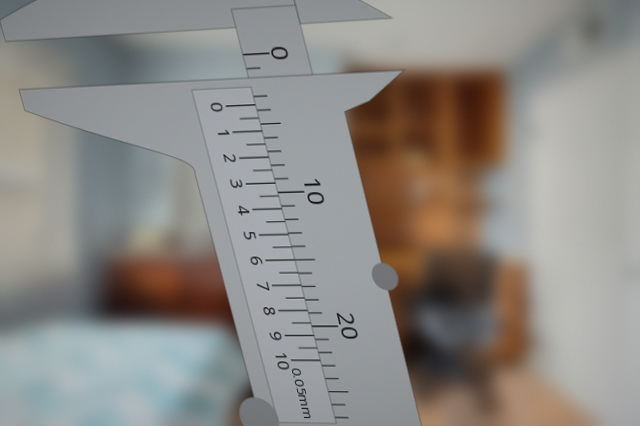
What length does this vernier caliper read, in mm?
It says 3.6 mm
